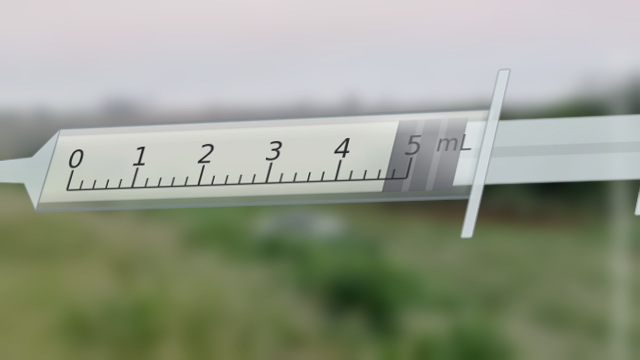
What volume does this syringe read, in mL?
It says 4.7 mL
